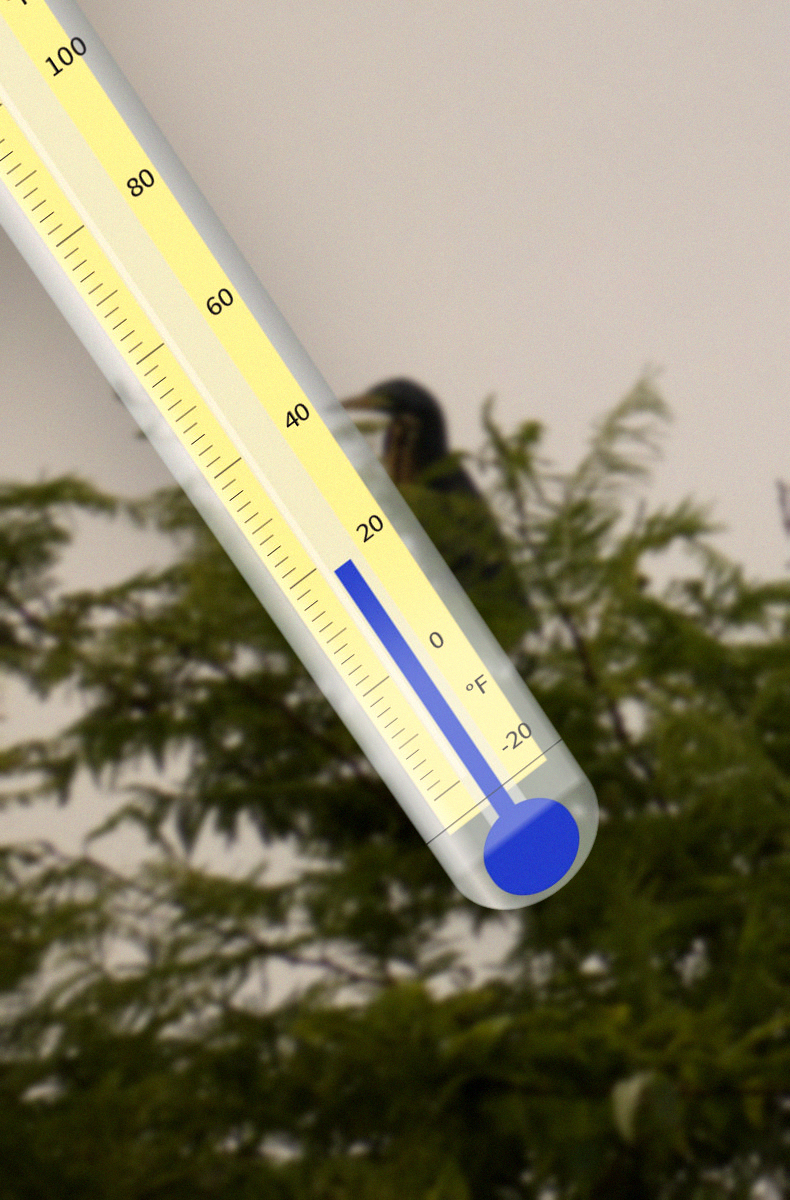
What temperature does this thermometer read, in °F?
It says 18 °F
